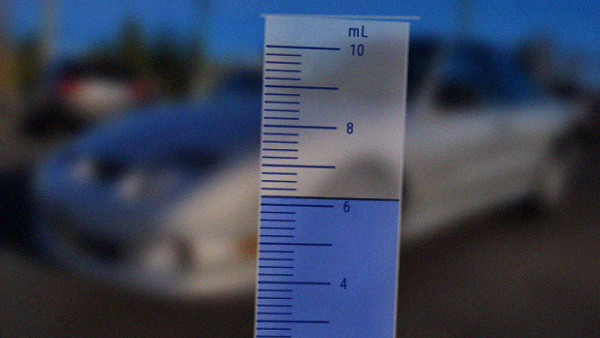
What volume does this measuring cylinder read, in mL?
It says 6.2 mL
